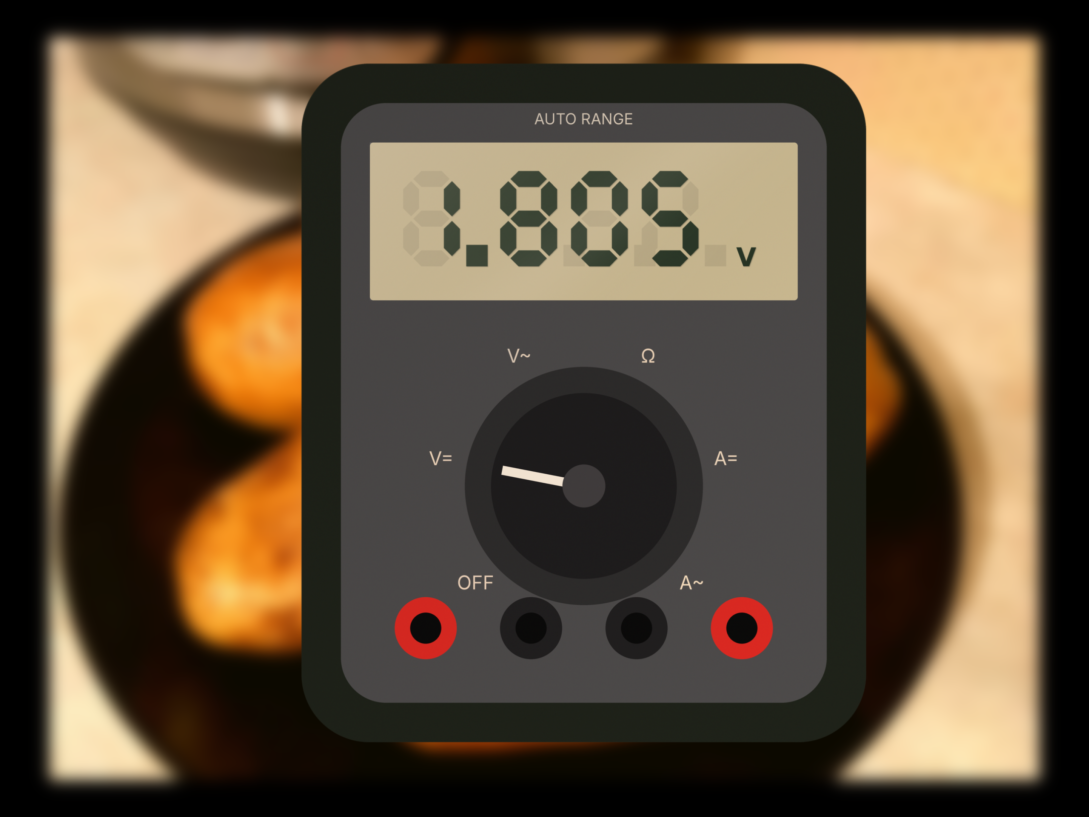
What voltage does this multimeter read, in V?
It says 1.805 V
